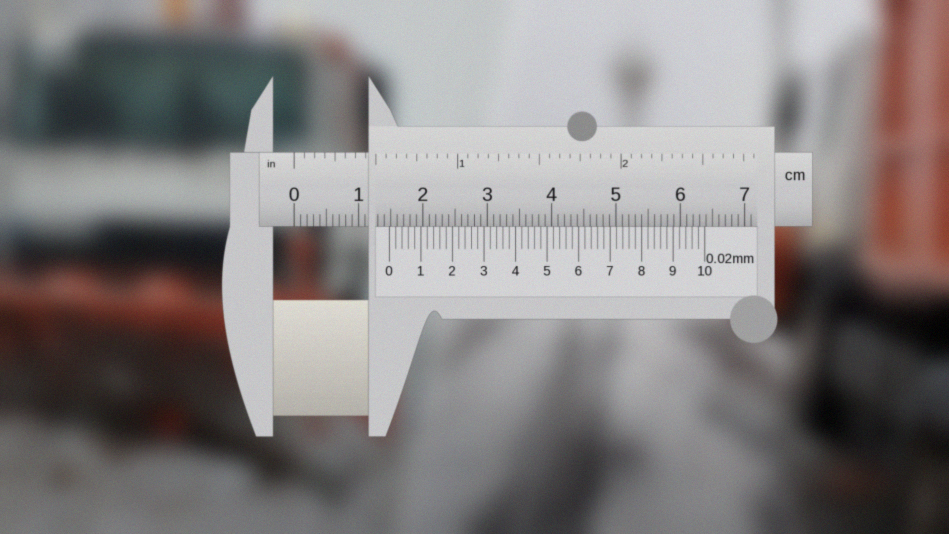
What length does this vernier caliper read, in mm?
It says 14.8 mm
